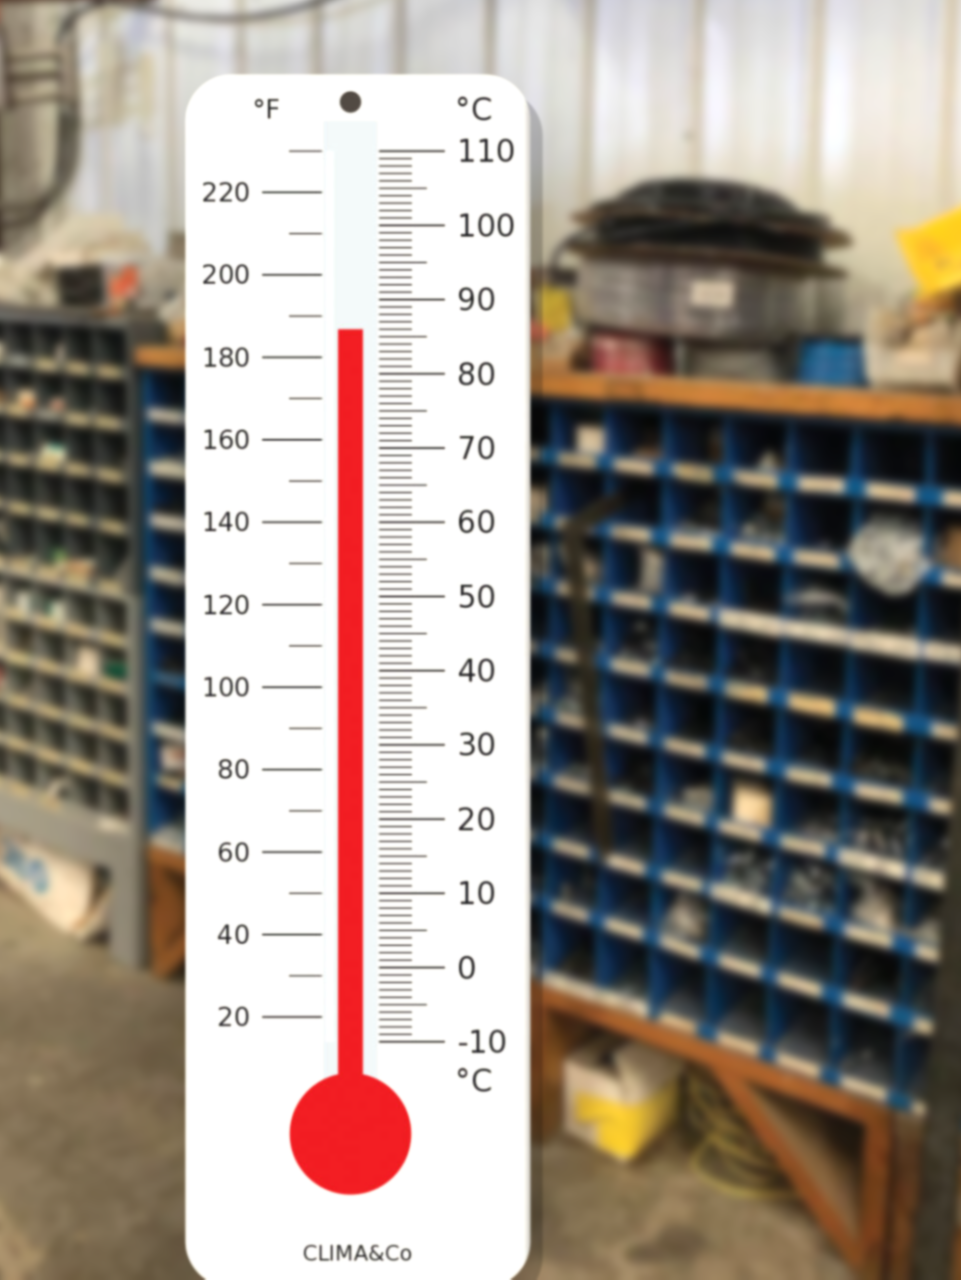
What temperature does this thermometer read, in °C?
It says 86 °C
